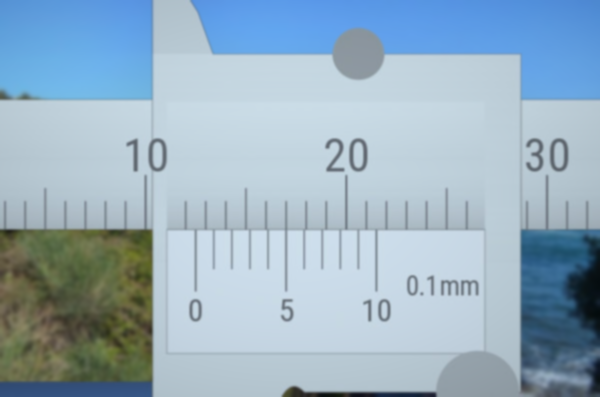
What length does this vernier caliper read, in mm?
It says 12.5 mm
